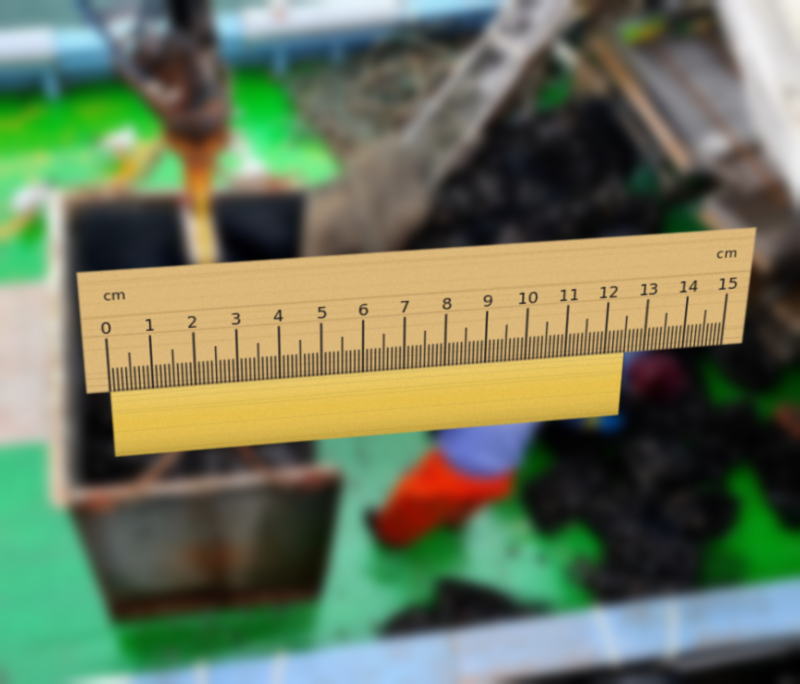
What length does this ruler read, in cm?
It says 12.5 cm
